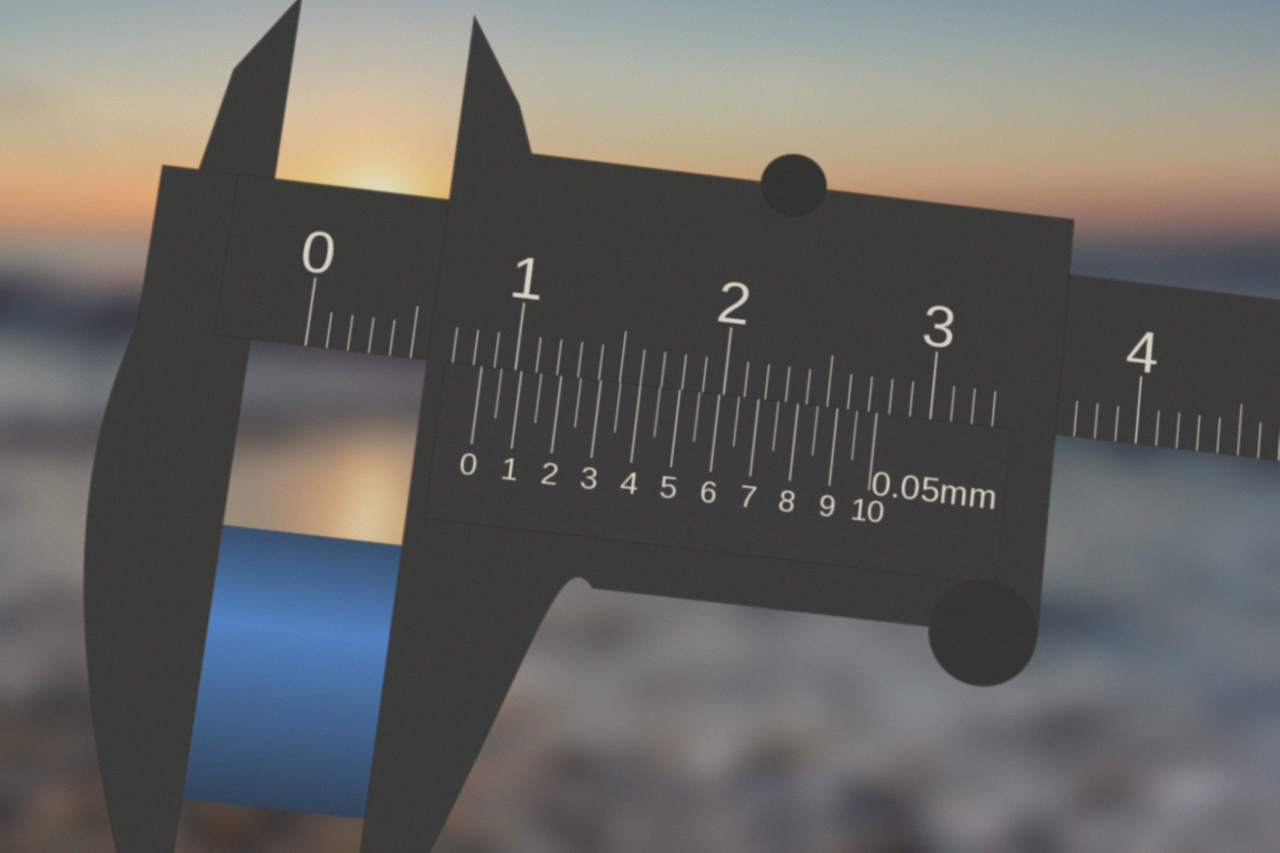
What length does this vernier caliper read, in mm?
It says 8.4 mm
